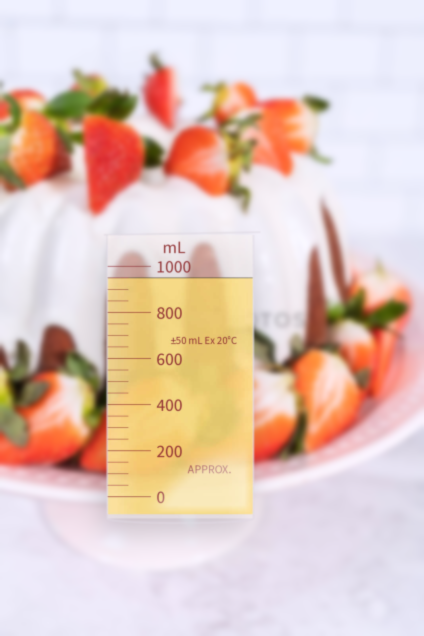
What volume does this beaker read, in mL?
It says 950 mL
